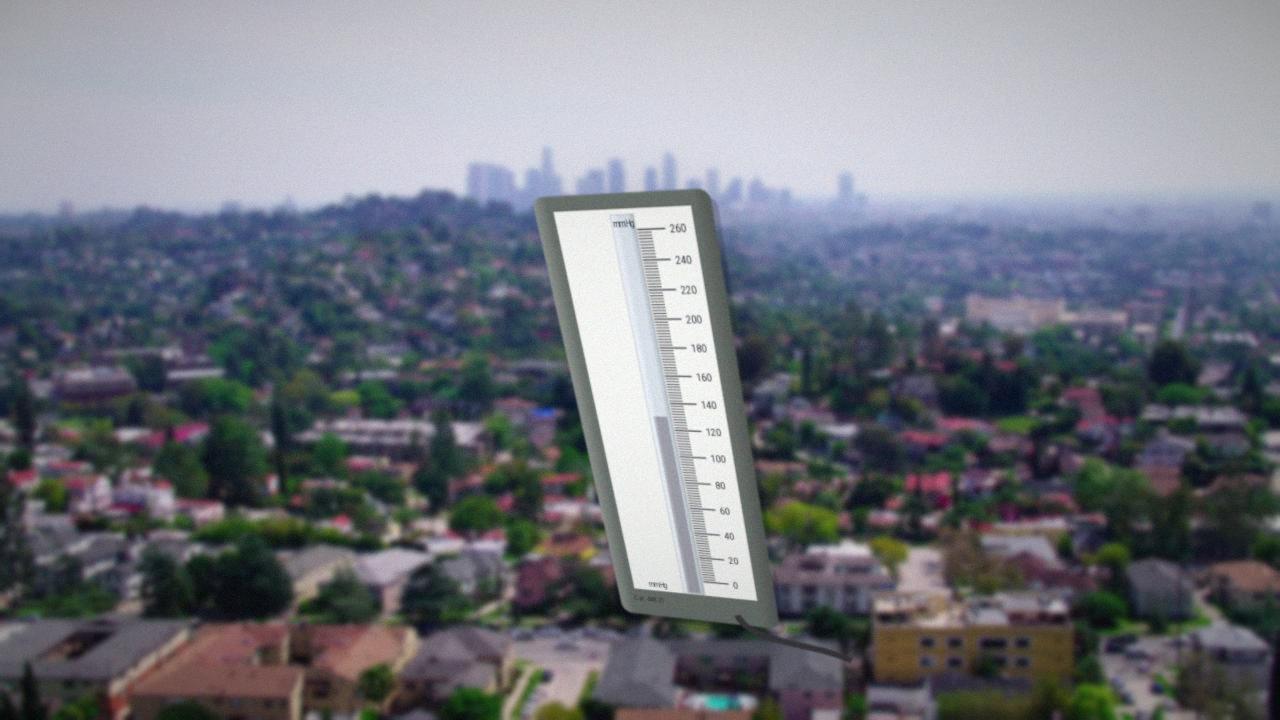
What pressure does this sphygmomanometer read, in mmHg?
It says 130 mmHg
